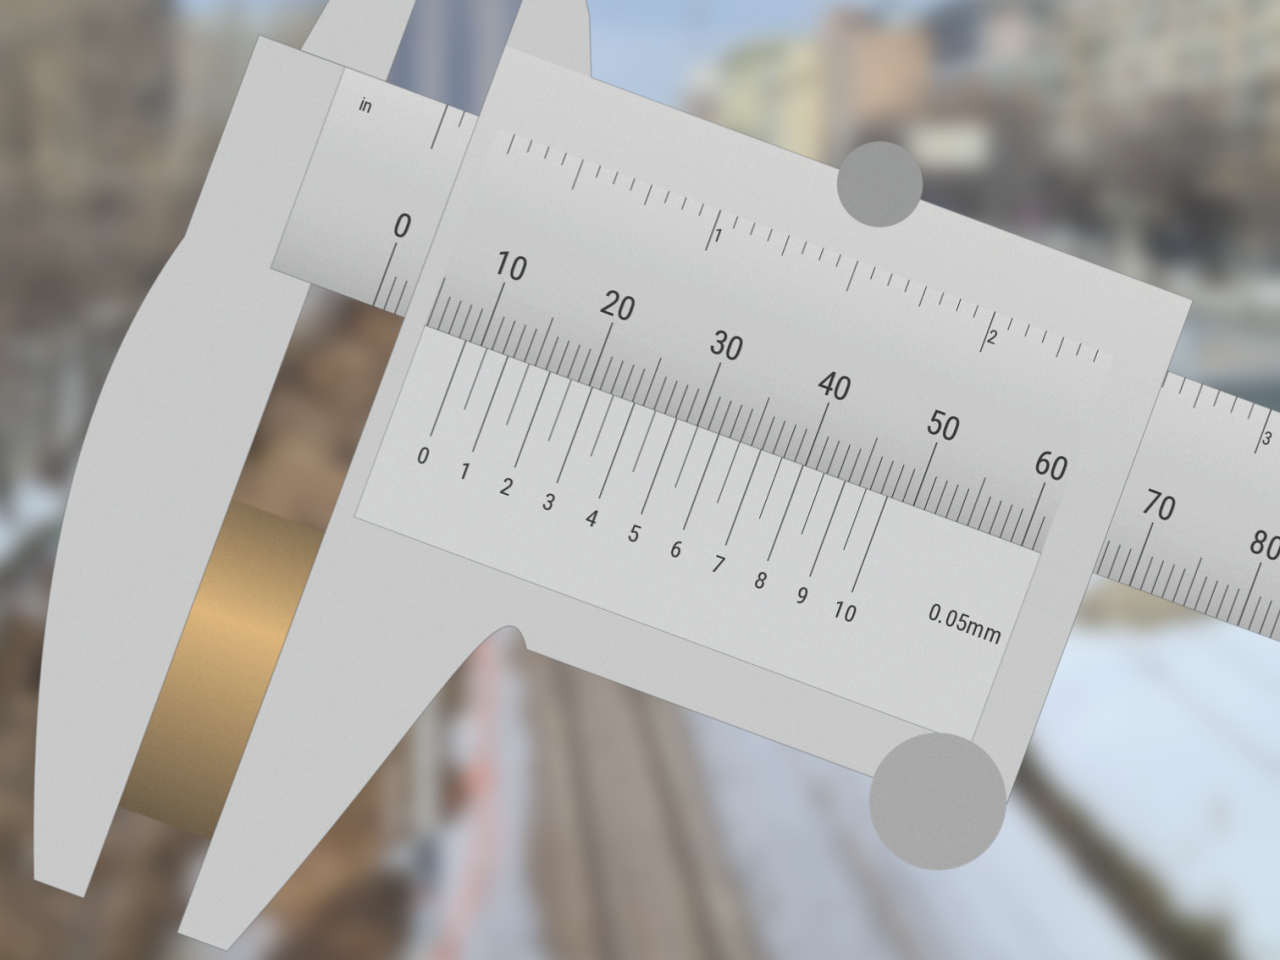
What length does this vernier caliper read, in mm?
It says 8.6 mm
